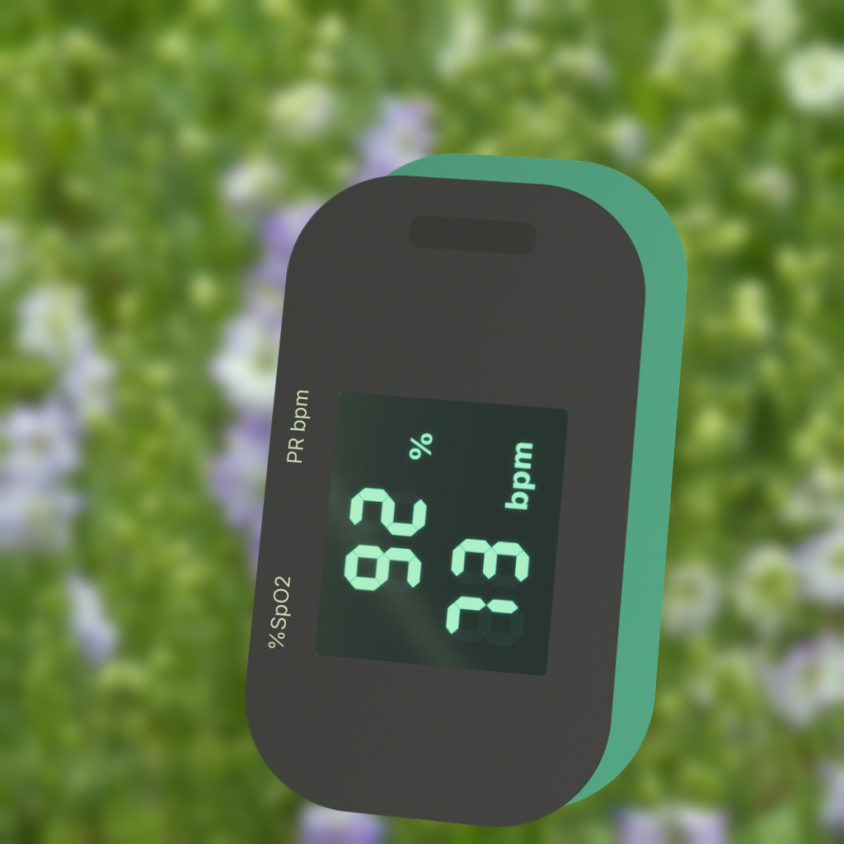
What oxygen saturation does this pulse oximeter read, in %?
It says 92 %
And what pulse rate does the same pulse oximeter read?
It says 73 bpm
